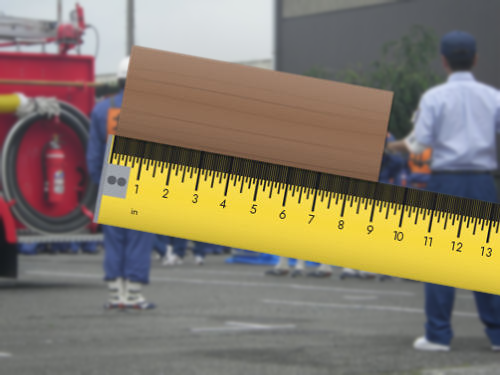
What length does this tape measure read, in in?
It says 9 in
